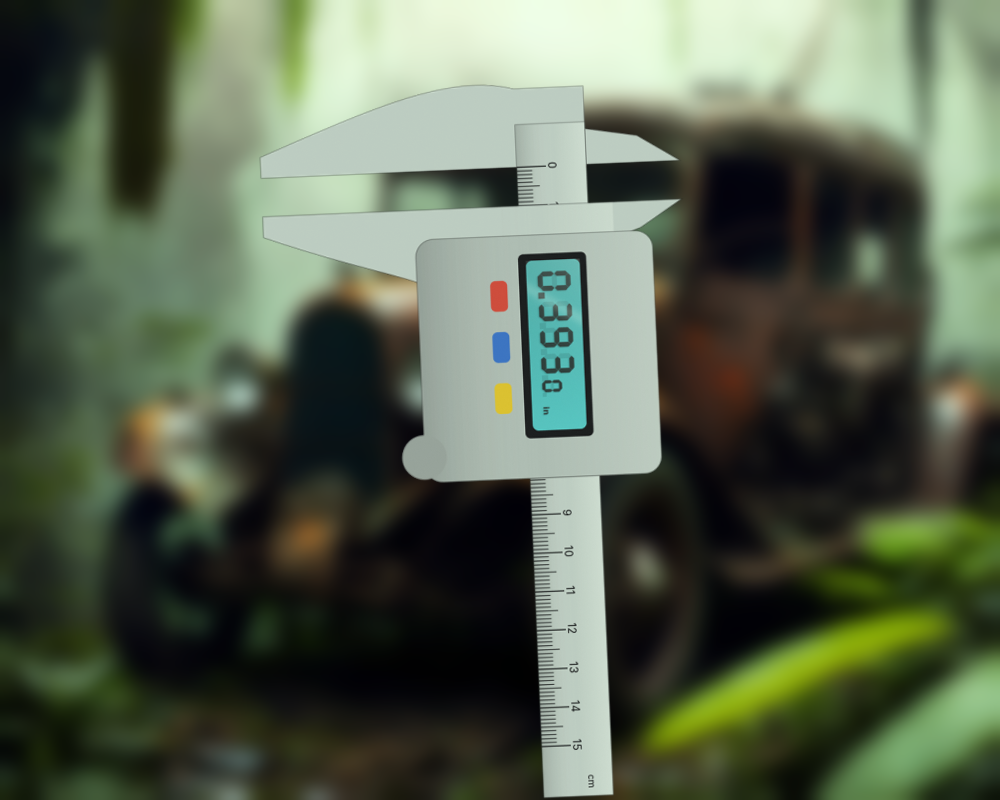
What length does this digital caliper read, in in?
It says 0.3930 in
